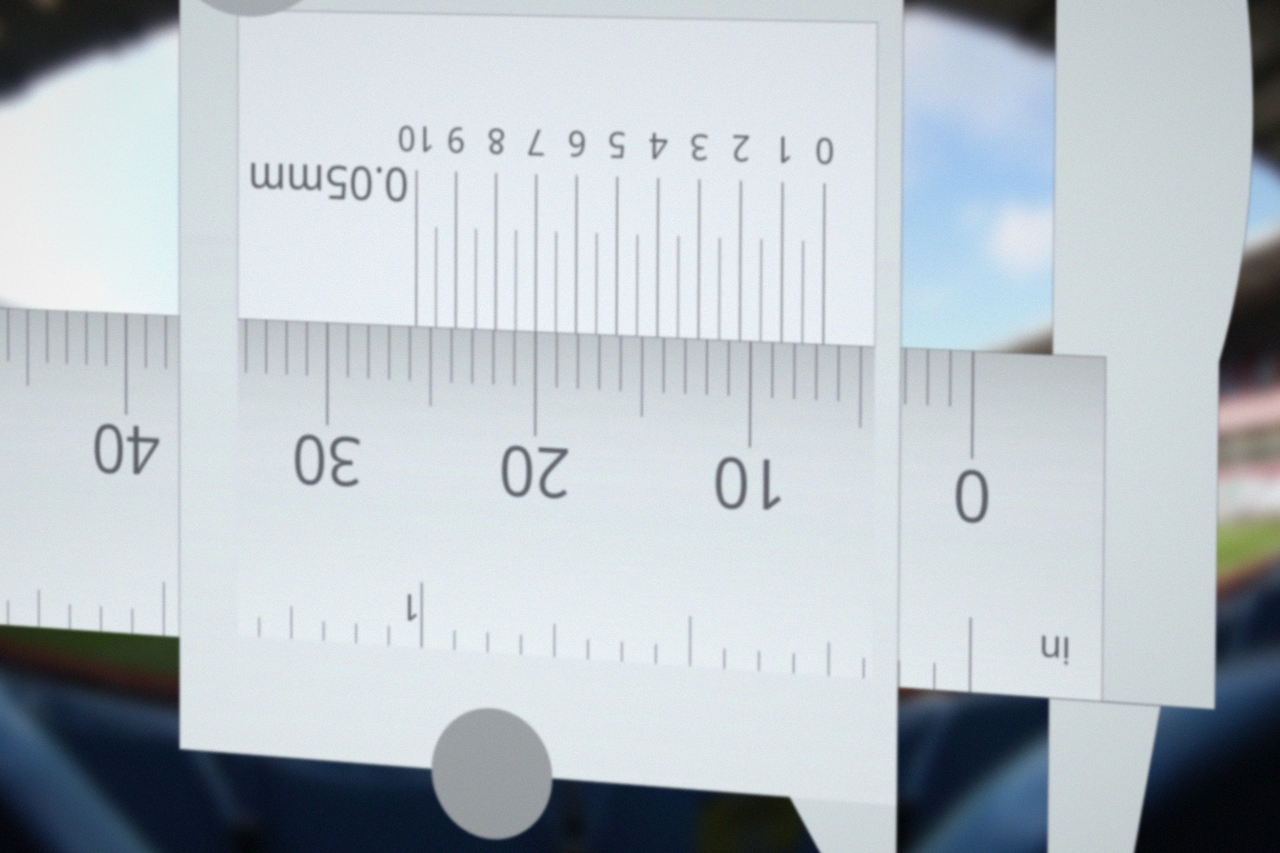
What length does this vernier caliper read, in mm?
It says 6.7 mm
